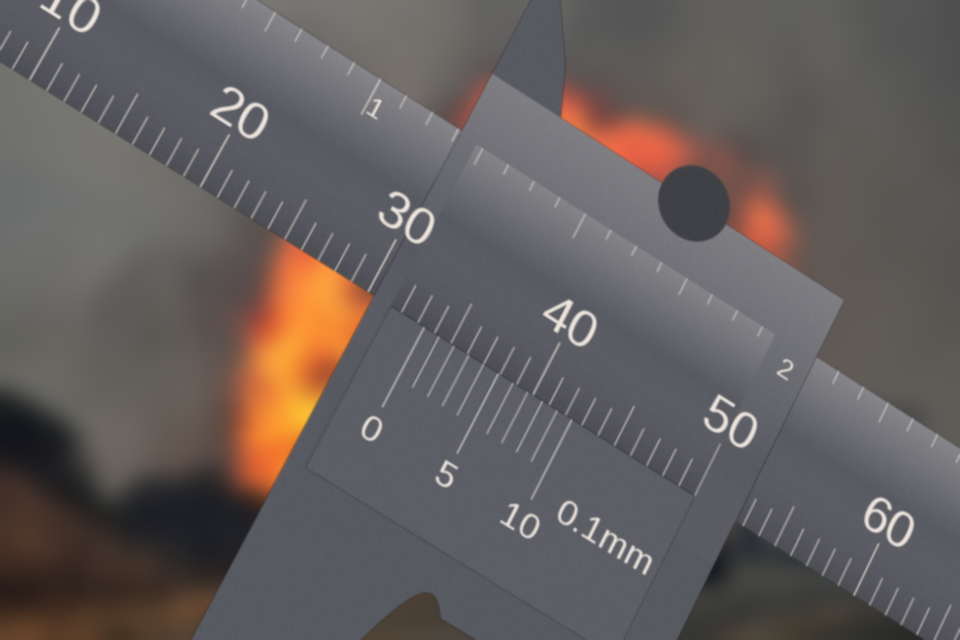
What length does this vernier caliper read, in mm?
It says 33.4 mm
